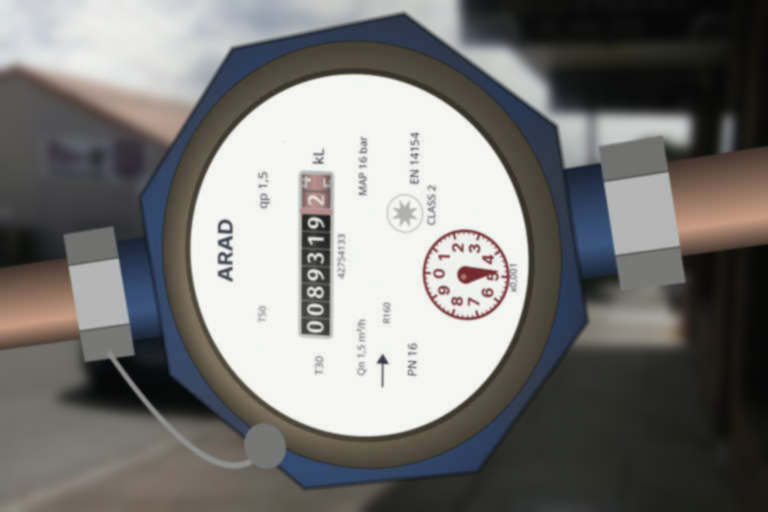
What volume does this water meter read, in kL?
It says 89319.244 kL
